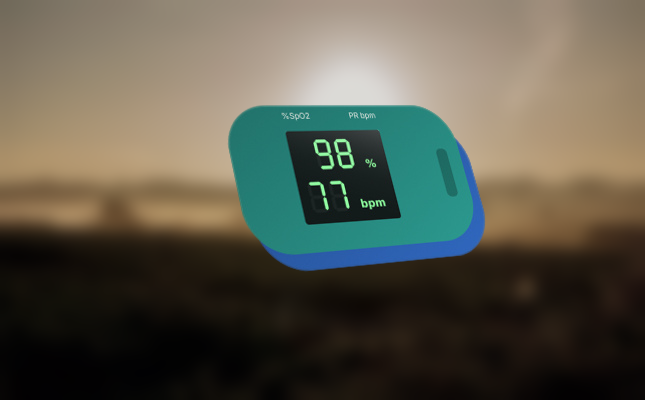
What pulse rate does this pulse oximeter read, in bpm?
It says 77 bpm
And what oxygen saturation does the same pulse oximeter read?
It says 98 %
